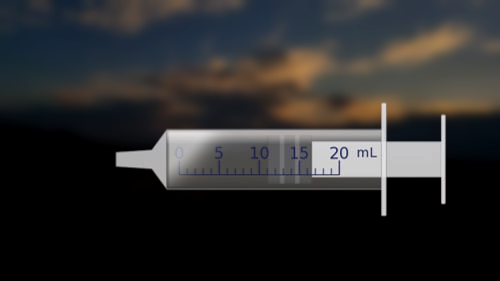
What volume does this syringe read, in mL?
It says 11 mL
